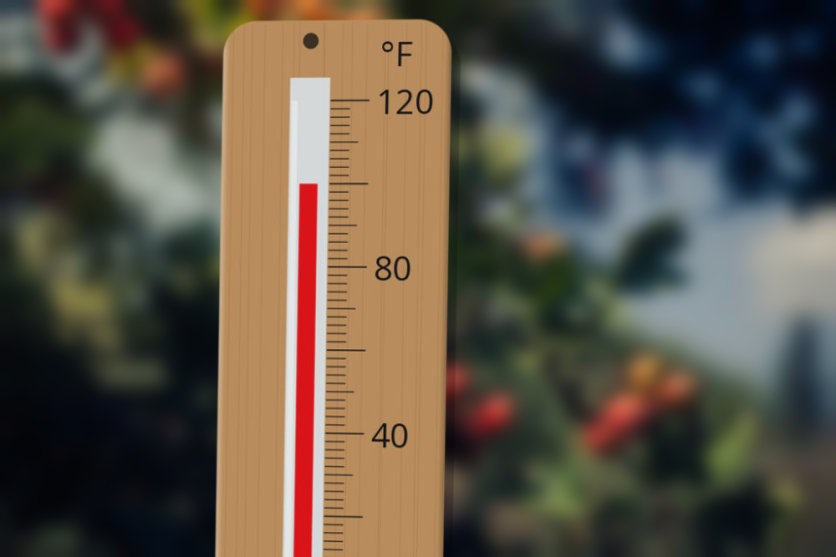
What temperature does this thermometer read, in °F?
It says 100 °F
